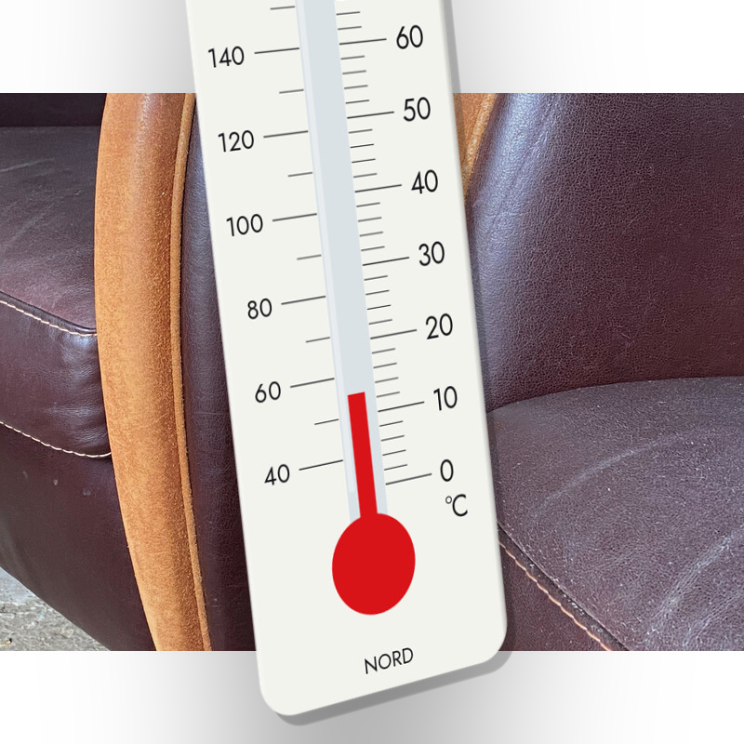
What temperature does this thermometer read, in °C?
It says 13 °C
